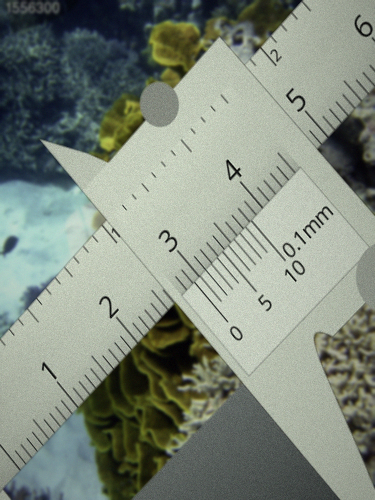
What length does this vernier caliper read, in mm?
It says 29.2 mm
